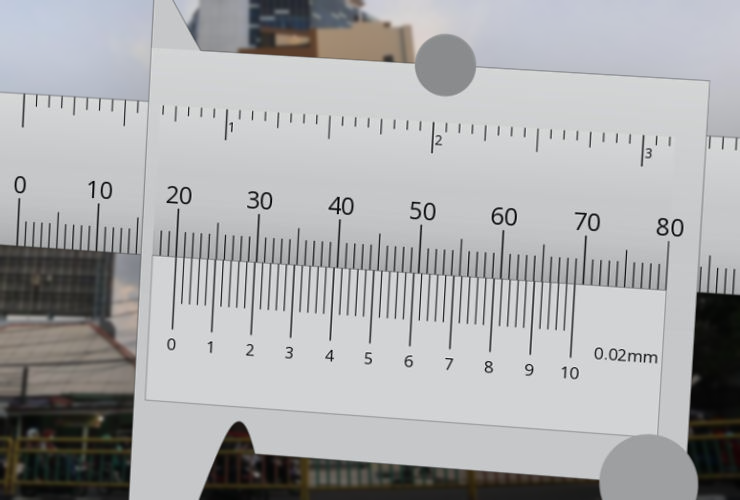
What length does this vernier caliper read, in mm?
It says 20.0 mm
